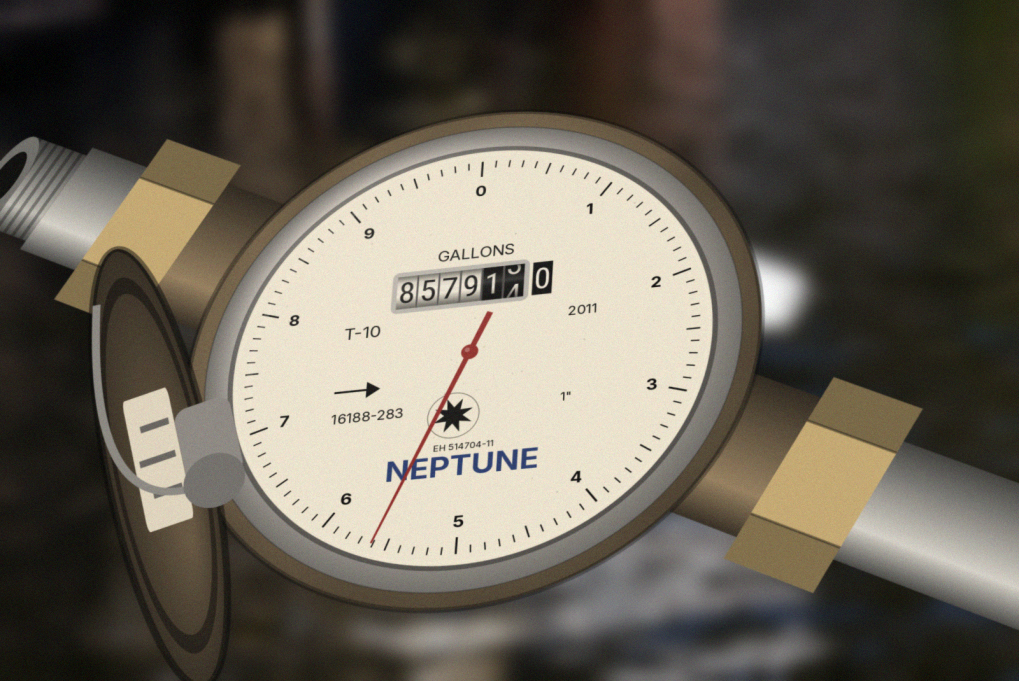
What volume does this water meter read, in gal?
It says 8579135.6 gal
